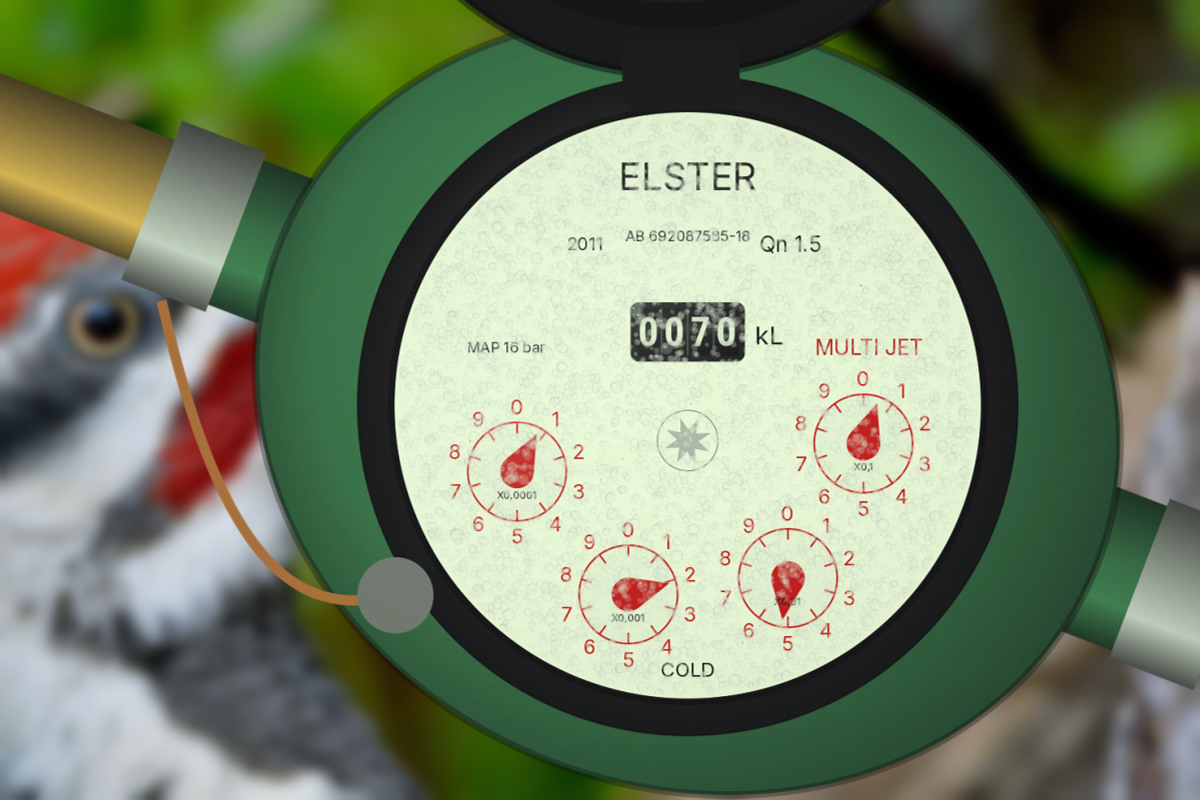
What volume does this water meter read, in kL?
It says 70.0520 kL
